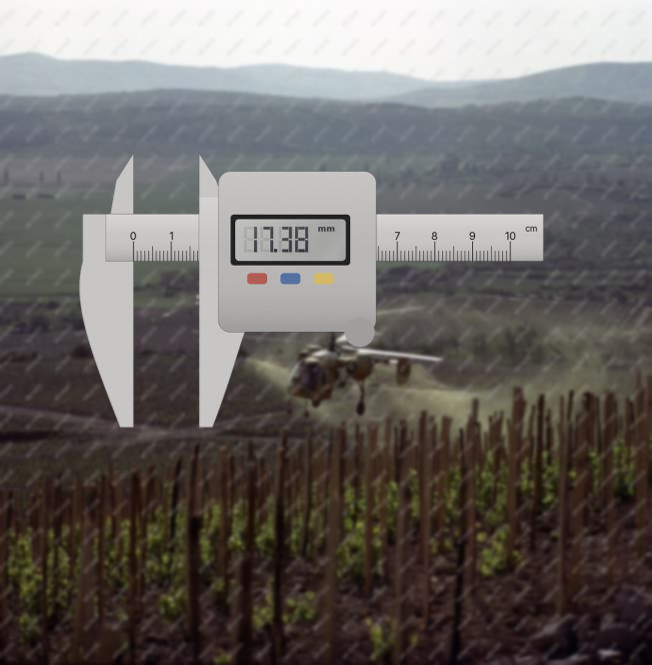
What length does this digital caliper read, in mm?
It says 17.38 mm
